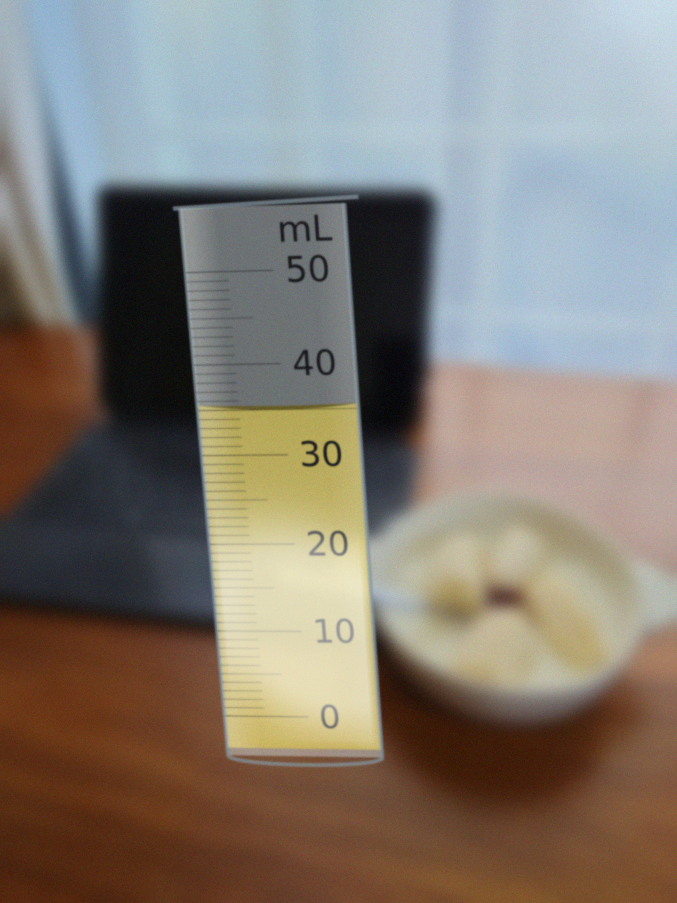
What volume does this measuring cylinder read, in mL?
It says 35 mL
